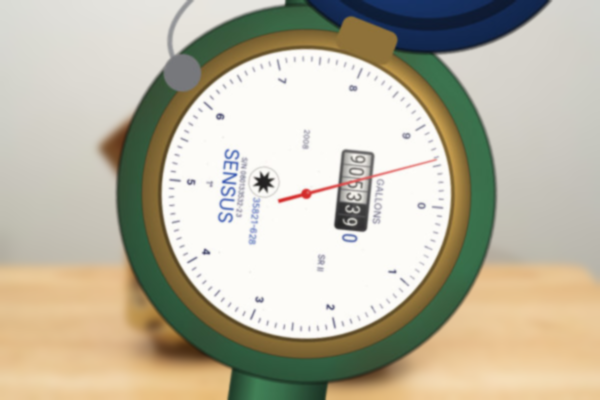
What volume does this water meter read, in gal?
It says 9053389.4 gal
